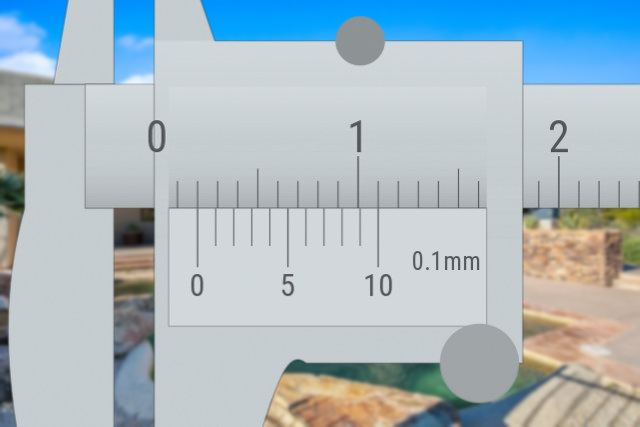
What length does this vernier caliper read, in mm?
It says 2.0 mm
